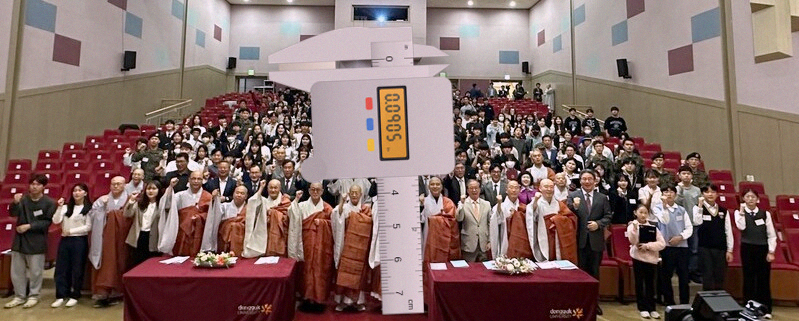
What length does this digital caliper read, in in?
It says 0.0905 in
